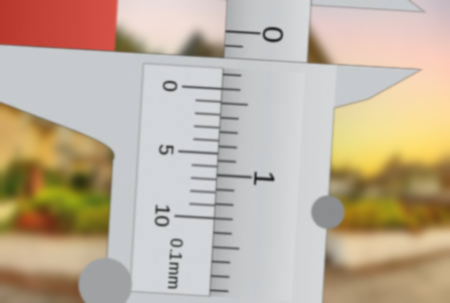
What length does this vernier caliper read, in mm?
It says 4.0 mm
